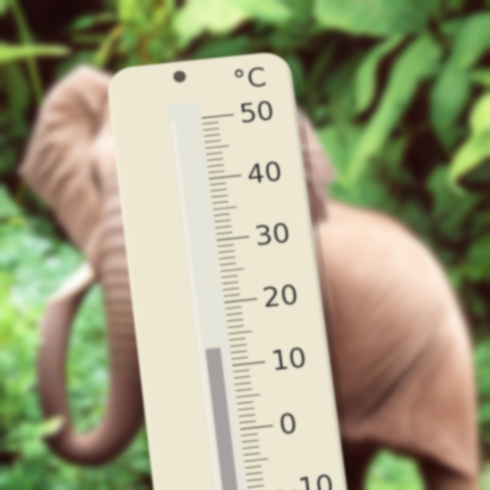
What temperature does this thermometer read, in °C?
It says 13 °C
